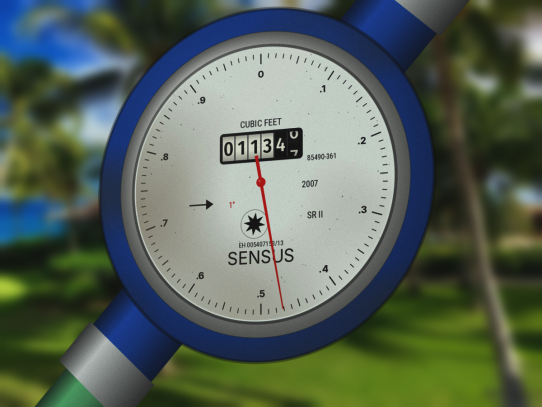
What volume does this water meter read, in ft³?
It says 11346.47 ft³
